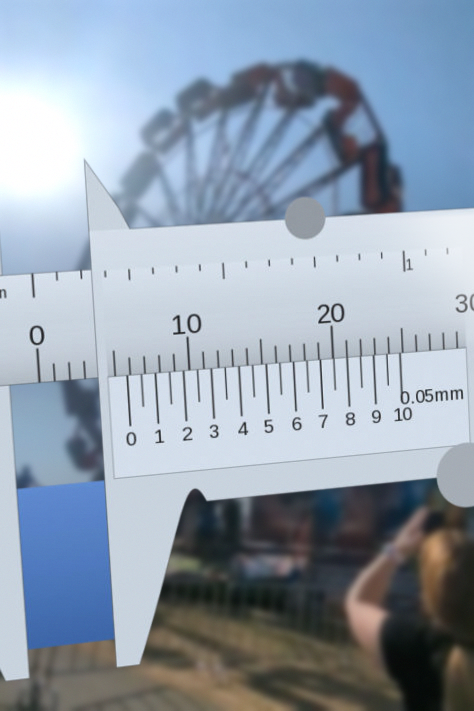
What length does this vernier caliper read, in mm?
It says 5.8 mm
